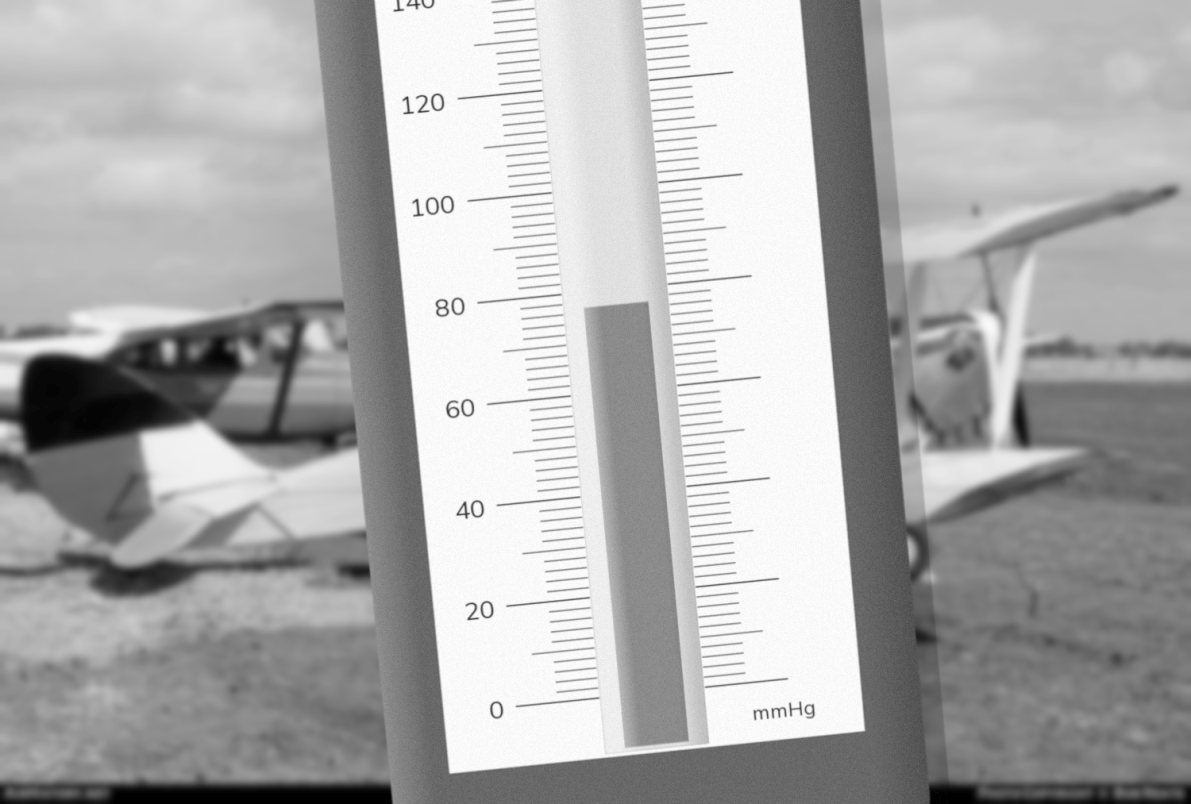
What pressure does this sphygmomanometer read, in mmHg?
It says 77 mmHg
